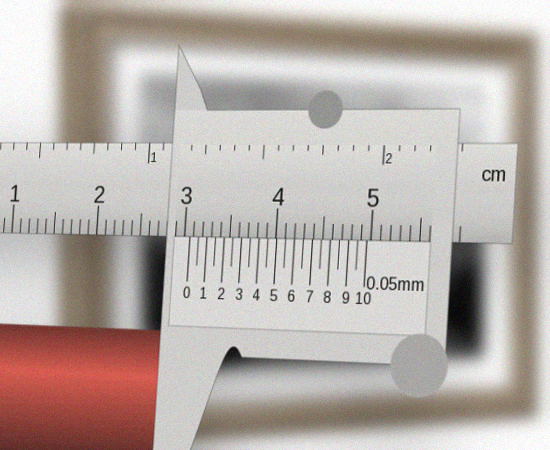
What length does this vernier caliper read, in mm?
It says 30.6 mm
